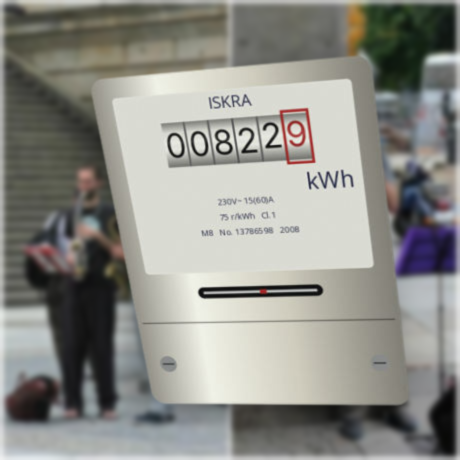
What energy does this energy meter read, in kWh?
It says 822.9 kWh
